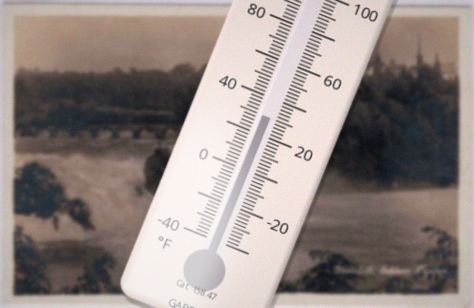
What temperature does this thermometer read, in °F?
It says 30 °F
